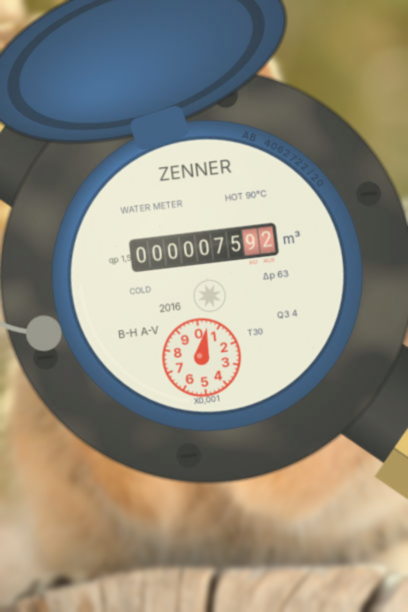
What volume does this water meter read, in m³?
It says 75.920 m³
